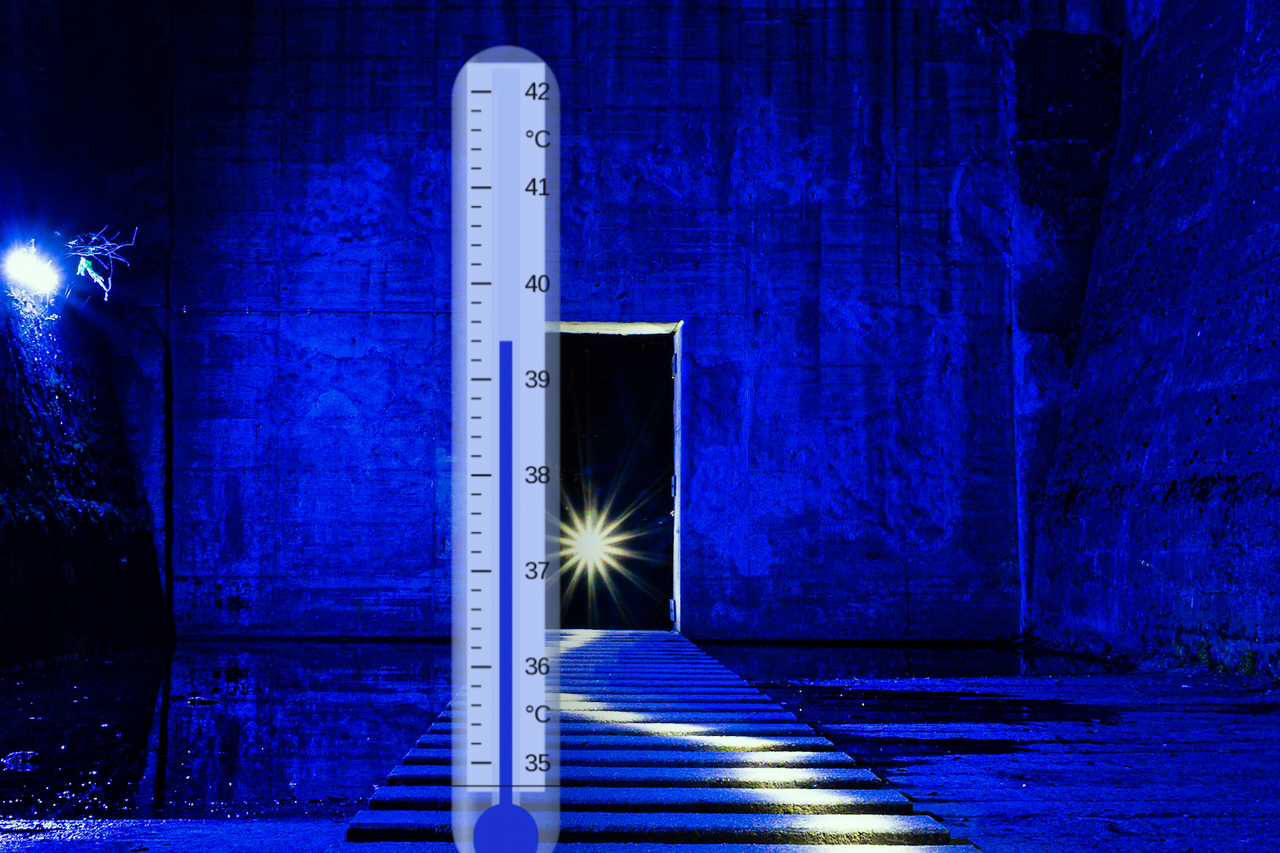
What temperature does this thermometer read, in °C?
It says 39.4 °C
